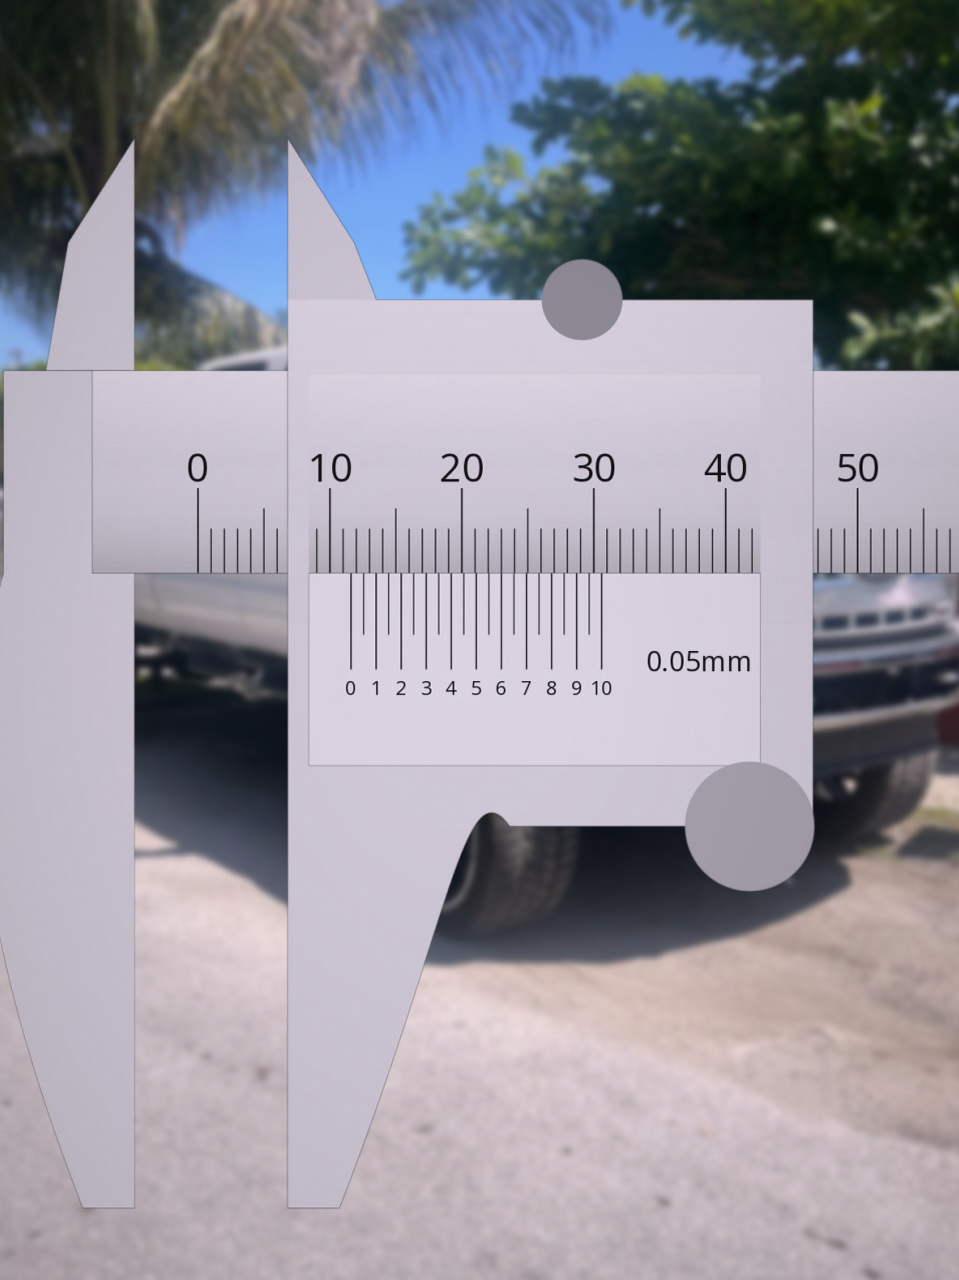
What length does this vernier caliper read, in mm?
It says 11.6 mm
